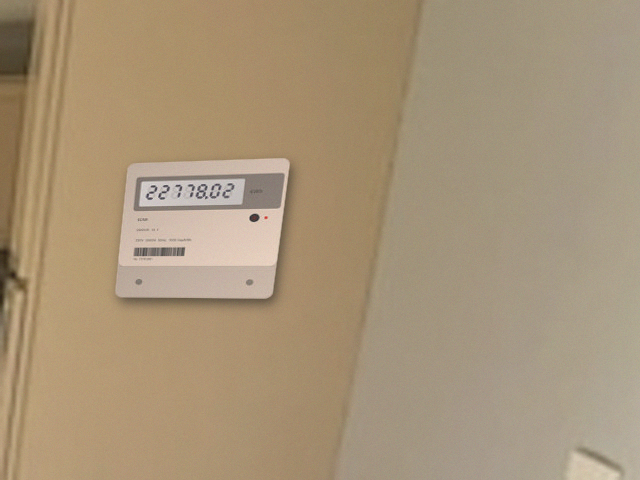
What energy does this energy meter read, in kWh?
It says 22778.02 kWh
